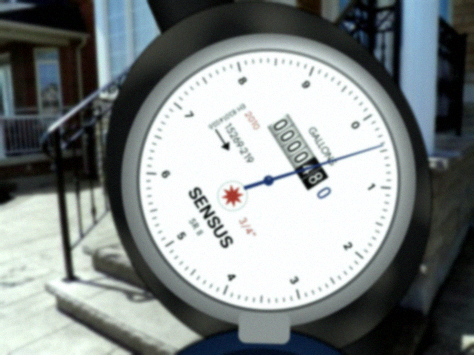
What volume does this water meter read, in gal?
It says 480.4 gal
